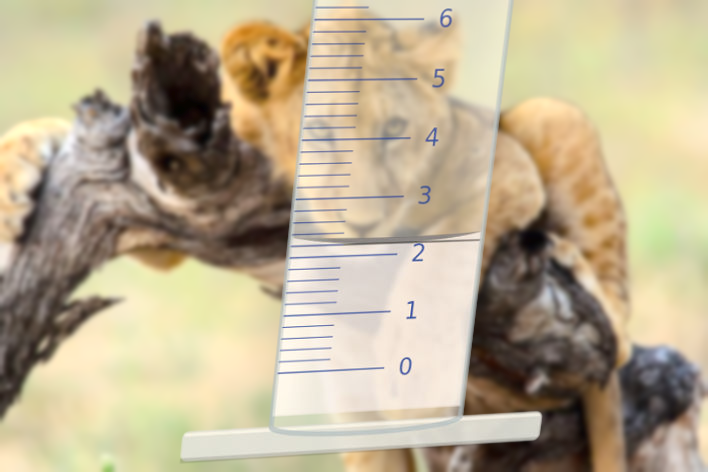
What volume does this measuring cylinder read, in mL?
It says 2.2 mL
